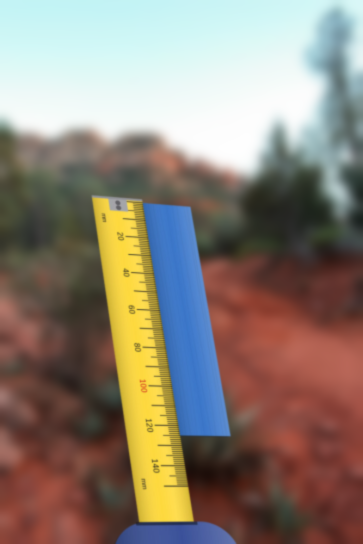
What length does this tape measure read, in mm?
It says 125 mm
